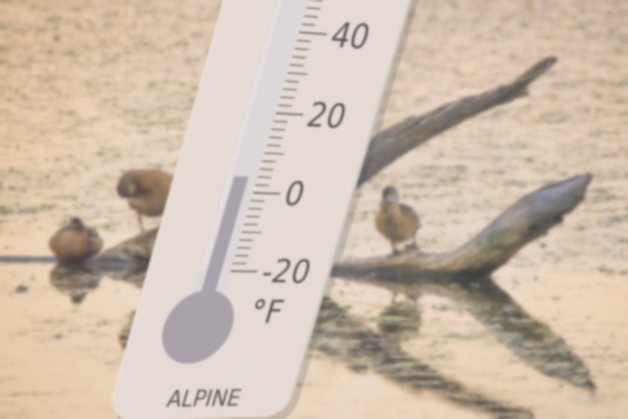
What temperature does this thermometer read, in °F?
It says 4 °F
